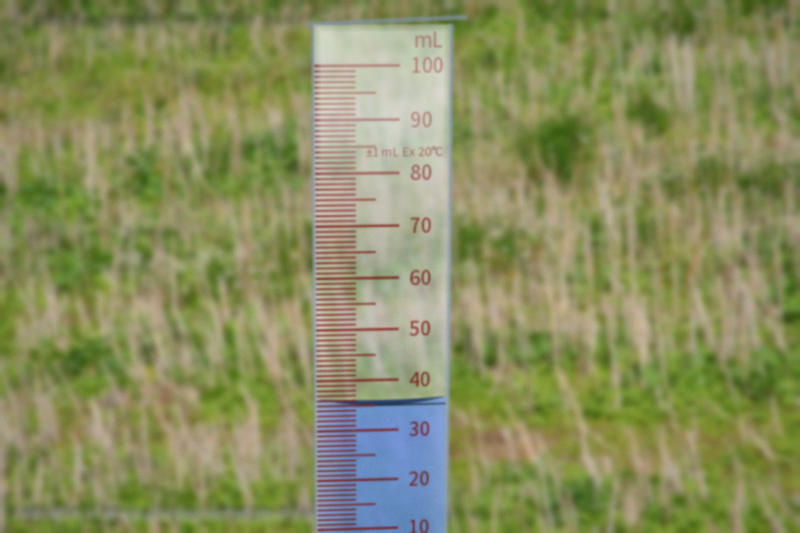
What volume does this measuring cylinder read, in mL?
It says 35 mL
